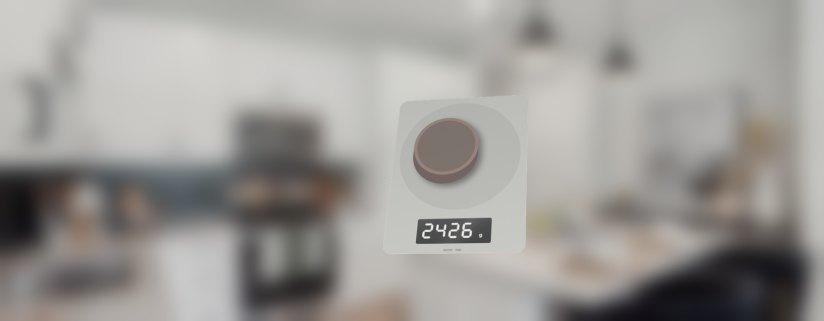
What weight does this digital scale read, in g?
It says 2426 g
